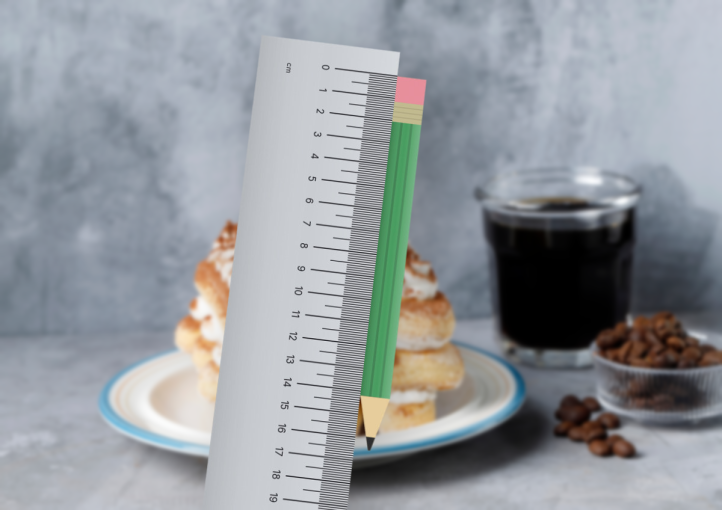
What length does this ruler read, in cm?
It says 16.5 cm
